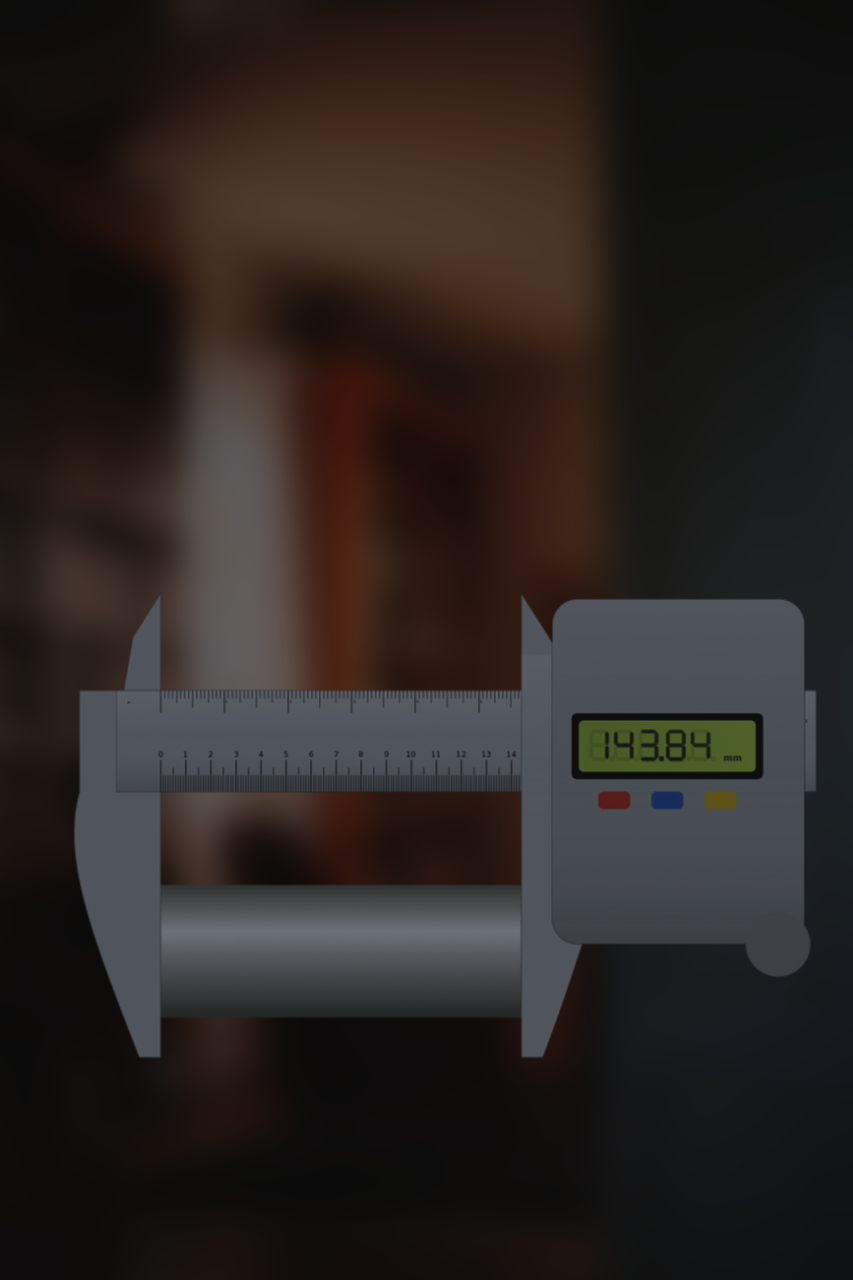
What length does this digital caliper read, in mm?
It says 143.84 mm
